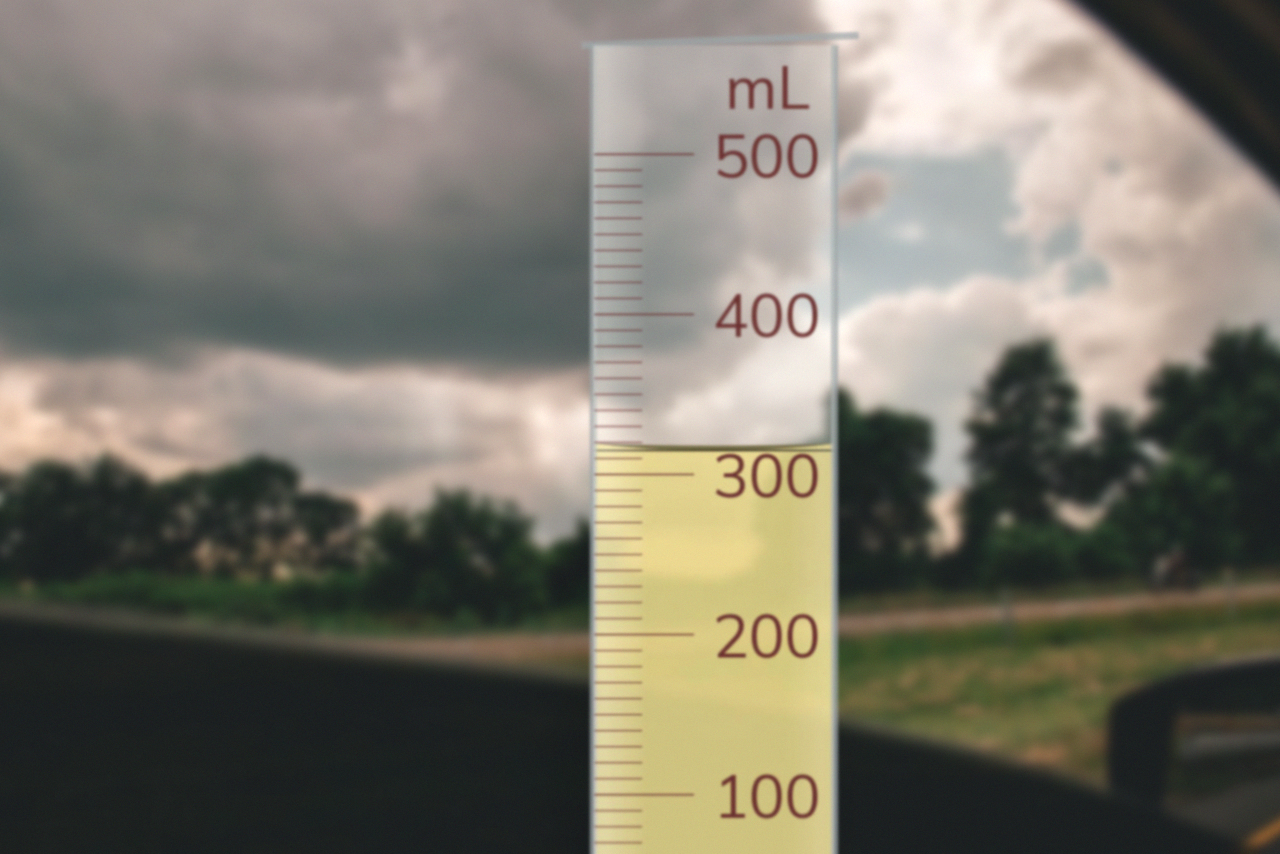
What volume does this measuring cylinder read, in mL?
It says 315 mL
